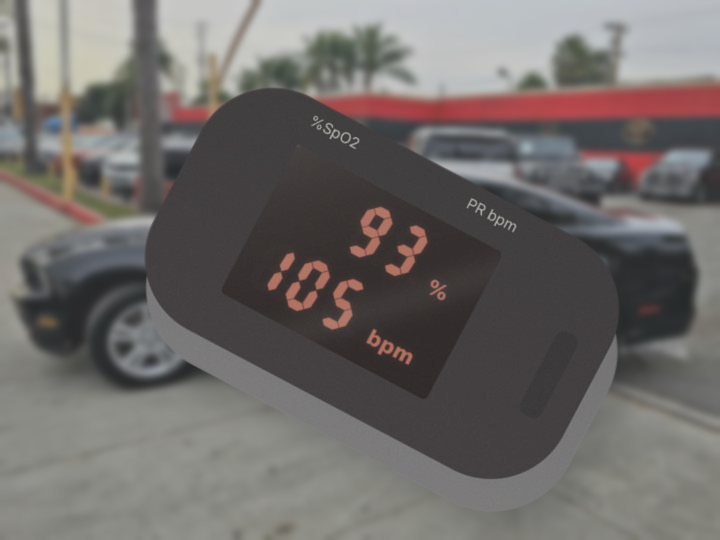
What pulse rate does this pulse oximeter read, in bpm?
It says 105 bpm
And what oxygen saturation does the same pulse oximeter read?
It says 93 %
